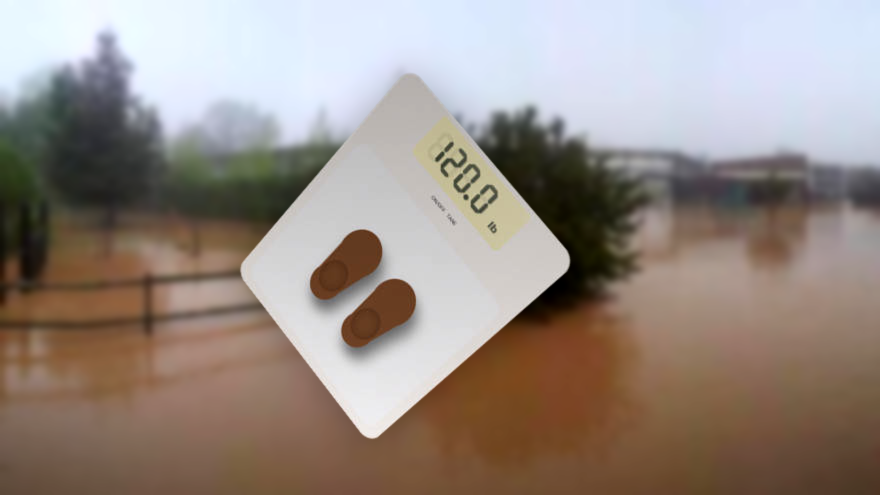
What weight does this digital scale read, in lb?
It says 120.0 lb
